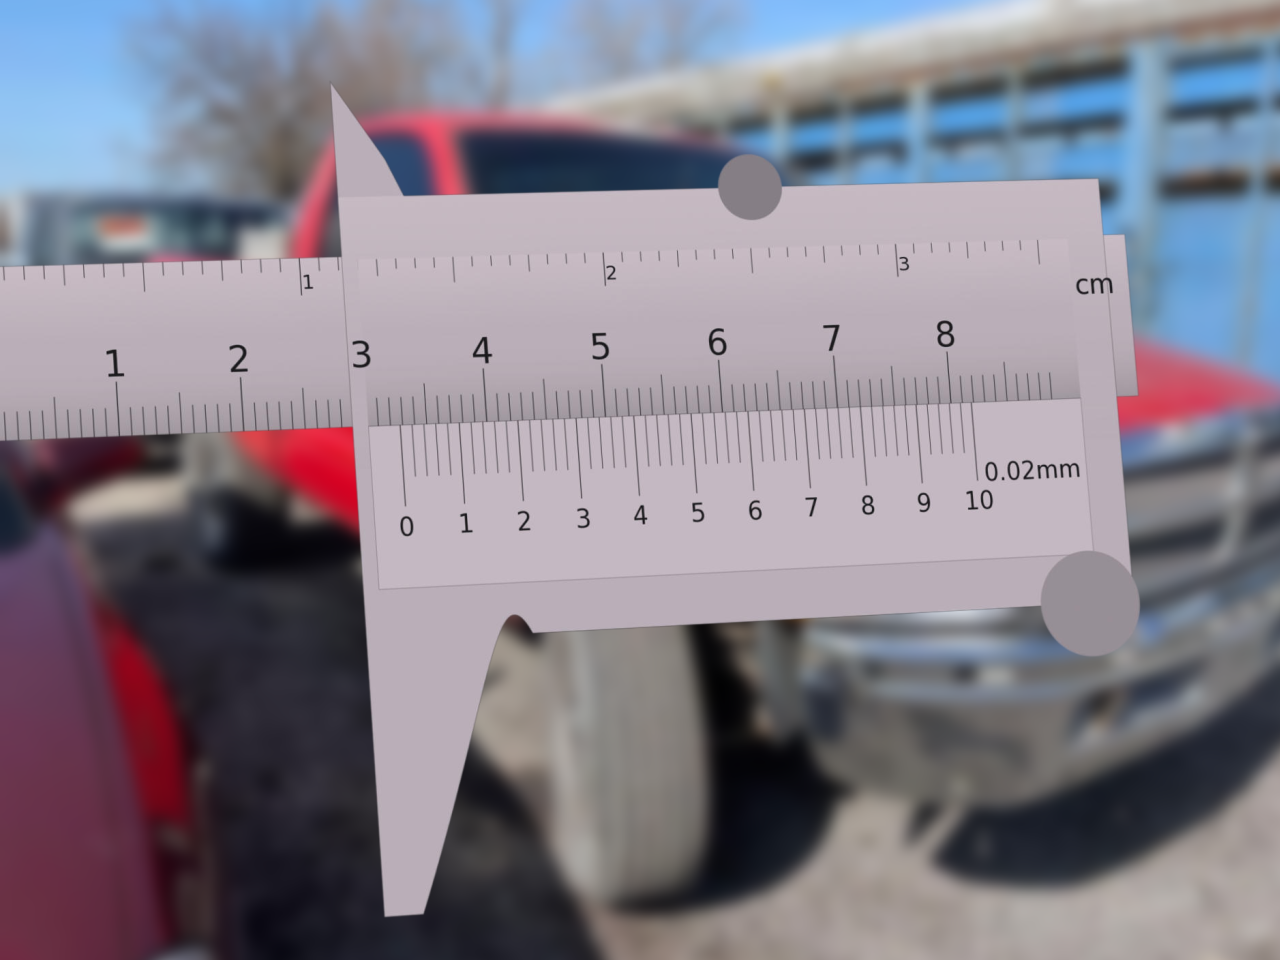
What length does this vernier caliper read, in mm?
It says 32.8 mm
